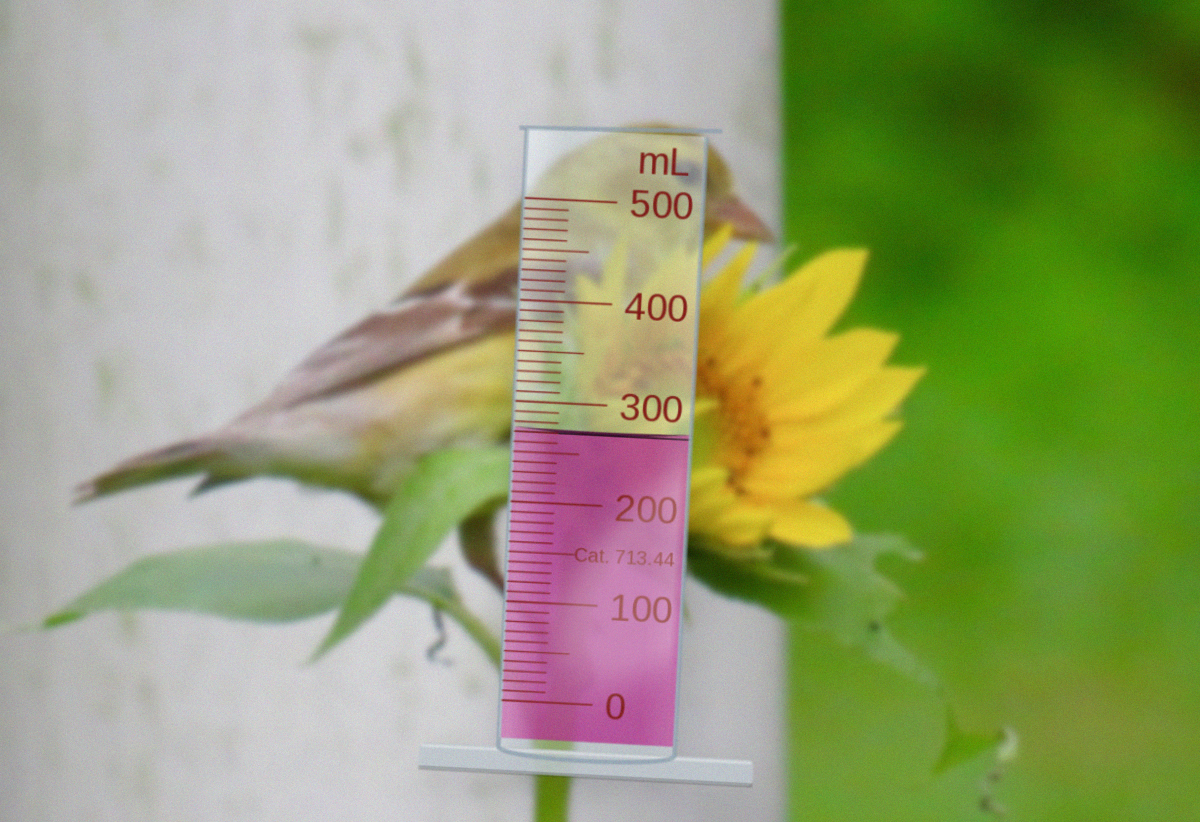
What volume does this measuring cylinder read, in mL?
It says 270 mL
